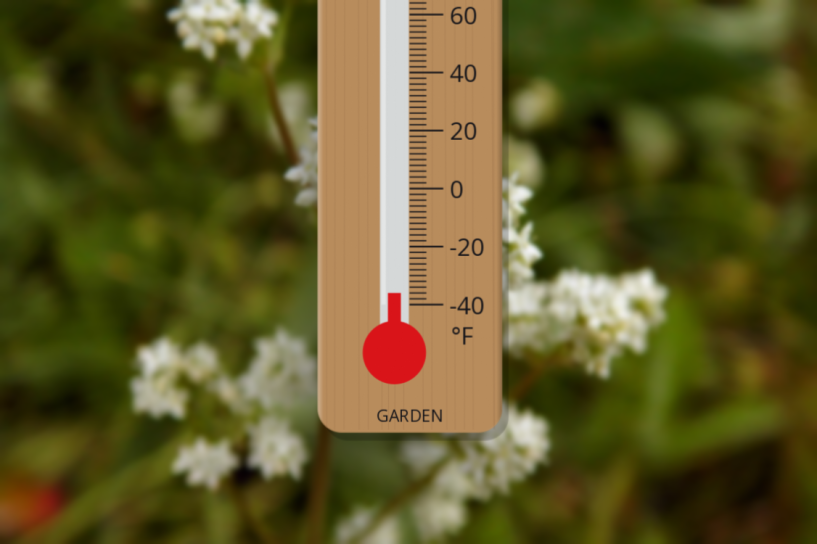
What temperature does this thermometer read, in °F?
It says -36 °F
